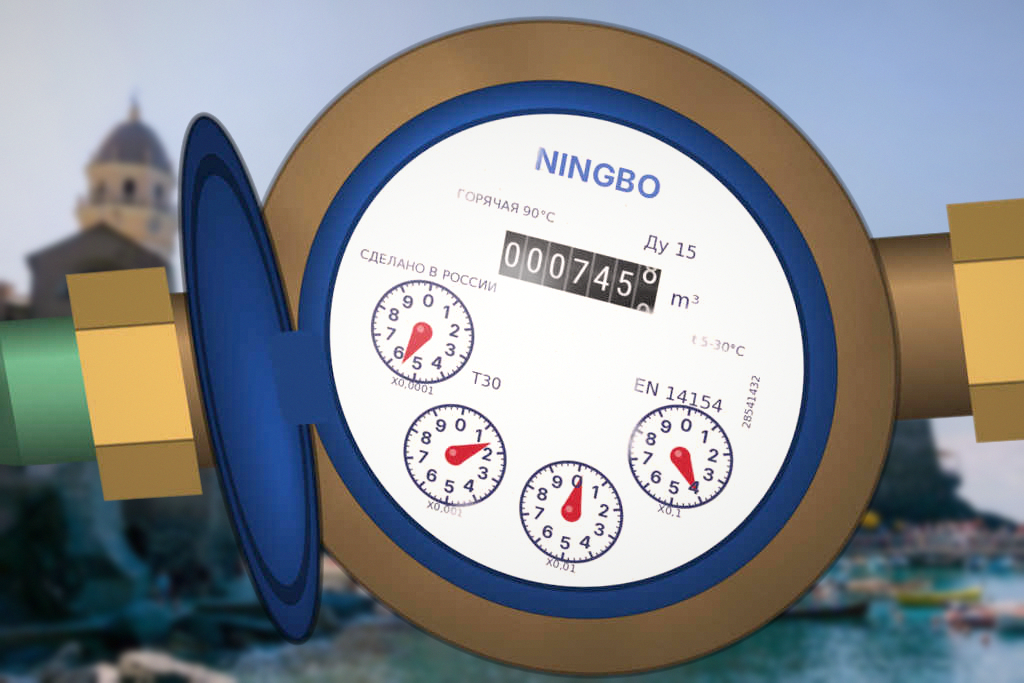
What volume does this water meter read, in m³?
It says 7458.4015 m³
